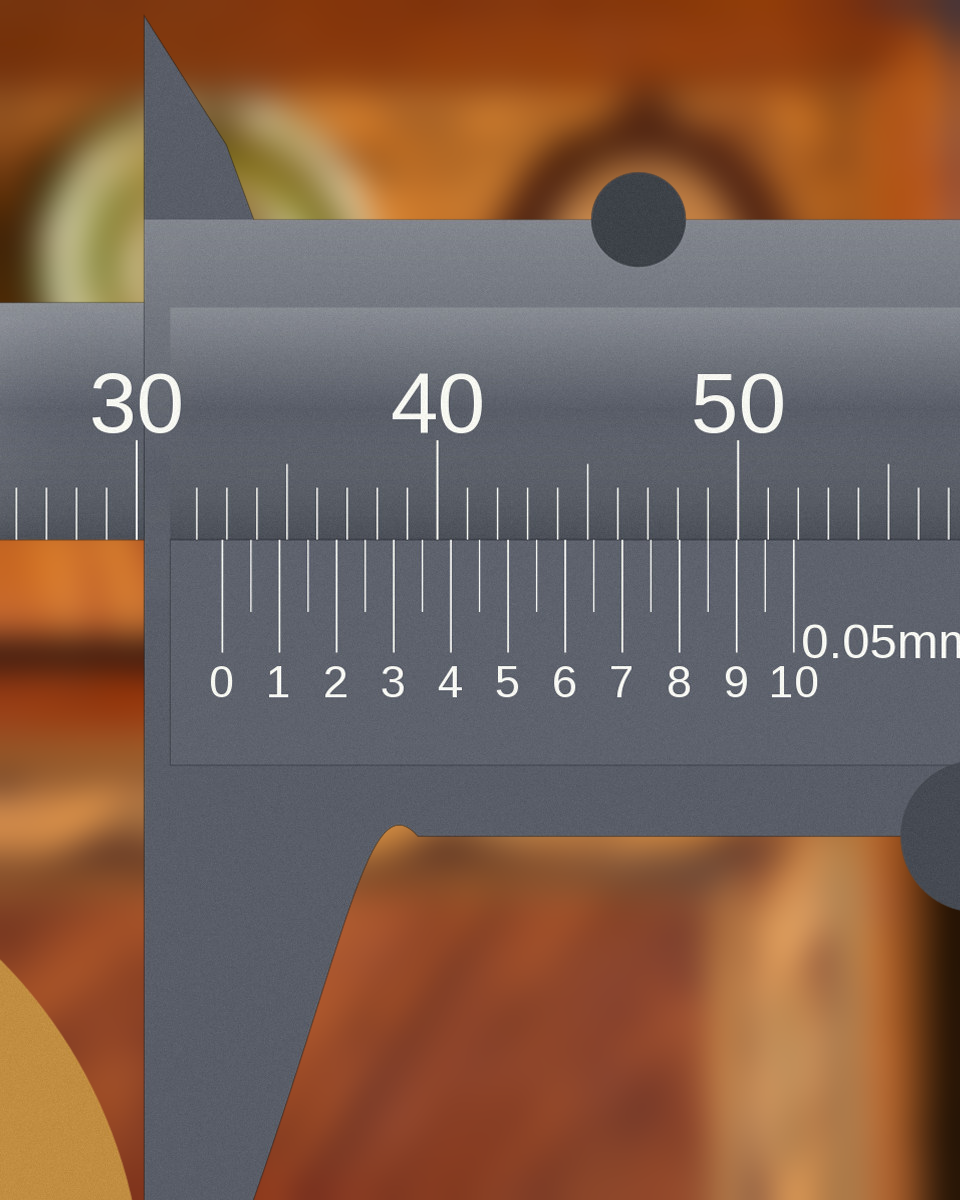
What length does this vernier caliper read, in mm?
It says 32.85 mm
